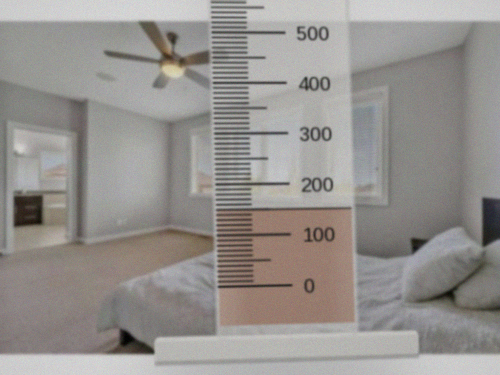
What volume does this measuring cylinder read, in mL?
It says 150 mL
